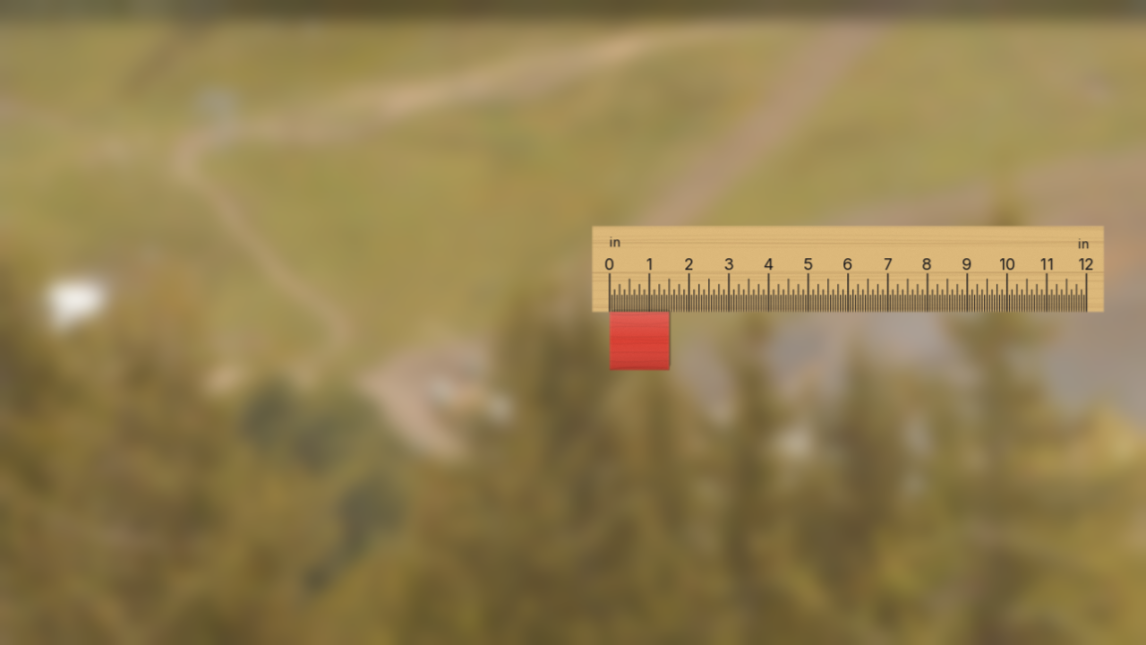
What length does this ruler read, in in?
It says 1.5 in
